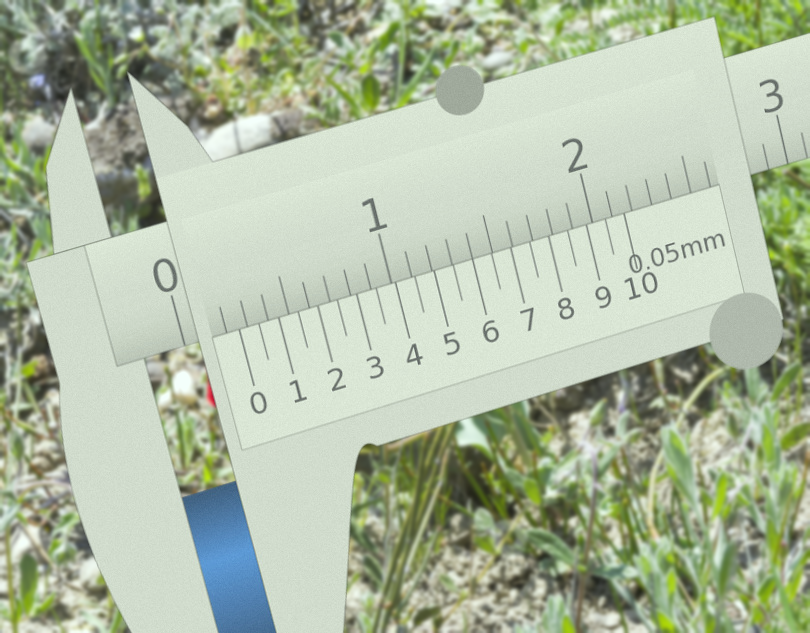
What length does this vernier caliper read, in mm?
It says 2.6 mm
